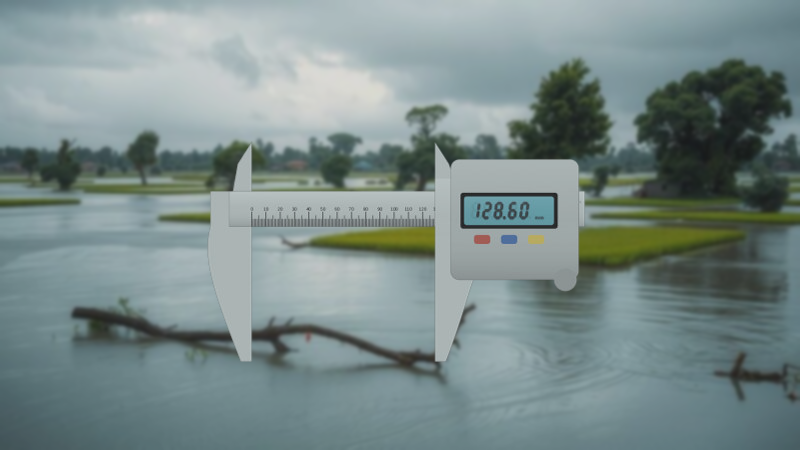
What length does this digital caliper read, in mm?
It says 128.60 mm
